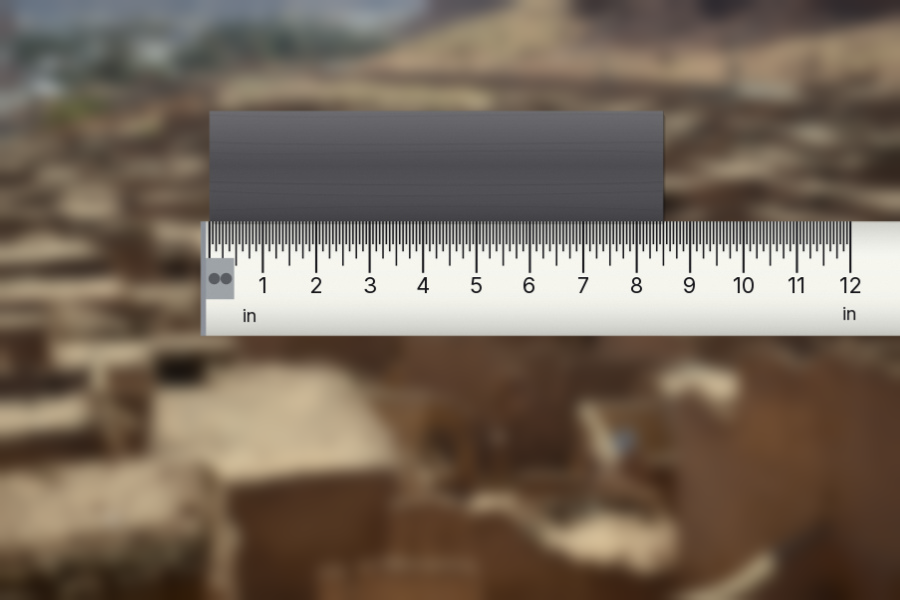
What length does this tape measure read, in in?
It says 8.5 in
